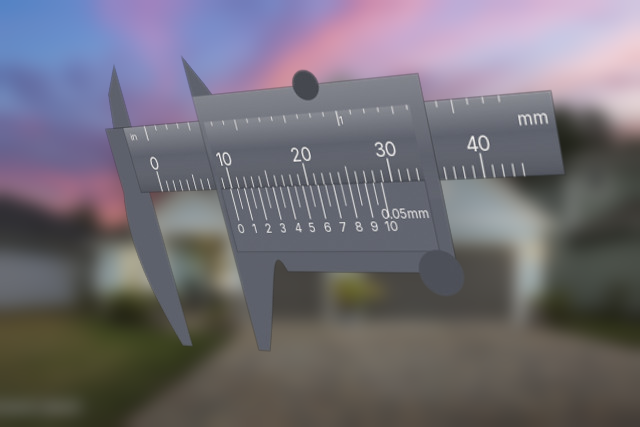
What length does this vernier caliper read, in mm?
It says 9.8 mm
